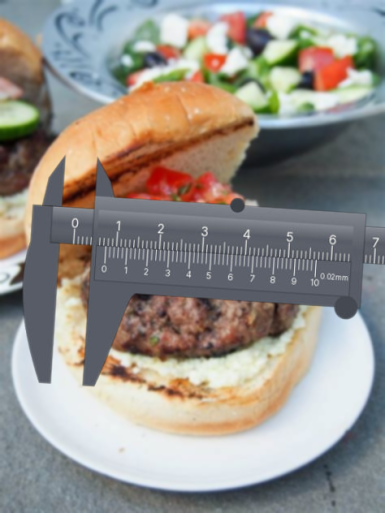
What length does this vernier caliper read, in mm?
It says 7.5 mm
